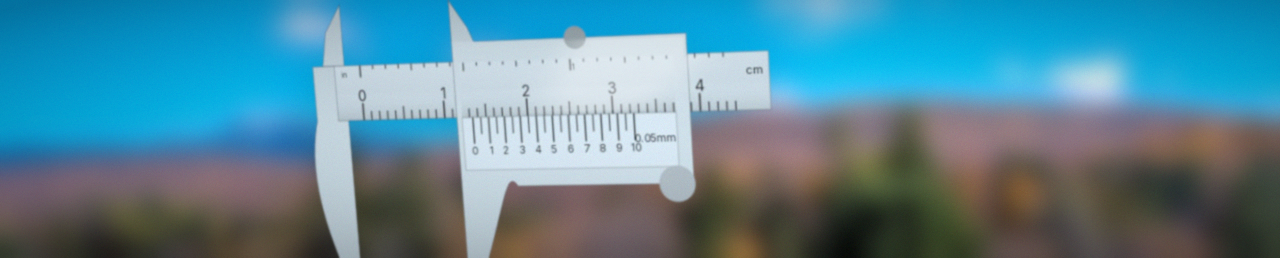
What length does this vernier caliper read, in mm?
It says 13.4 mm
